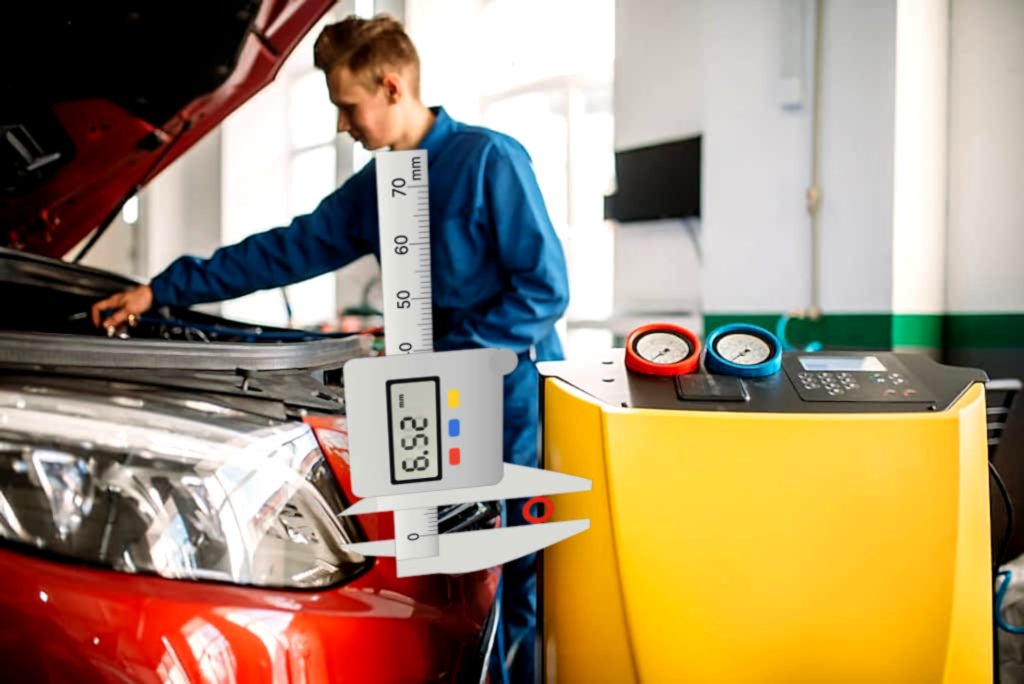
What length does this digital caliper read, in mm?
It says 6.52 mm
